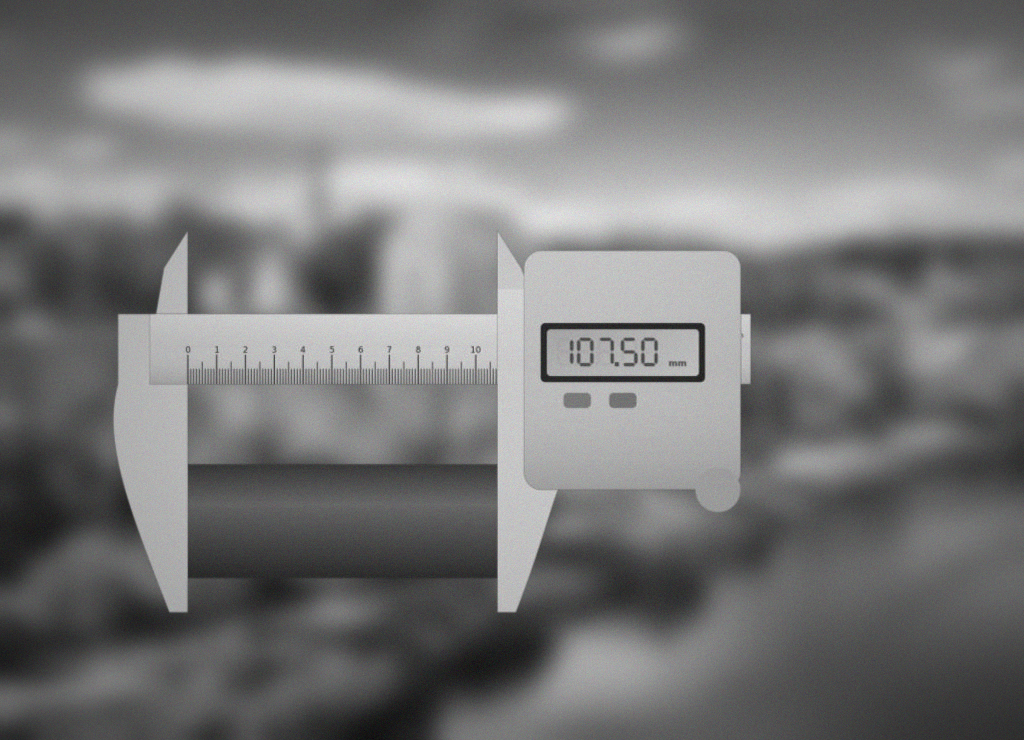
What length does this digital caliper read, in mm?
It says 107.50 mm
